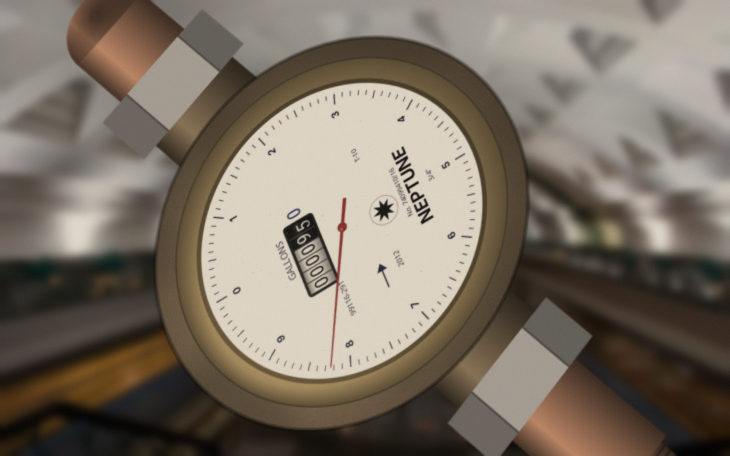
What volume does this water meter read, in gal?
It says 948.2 gal
